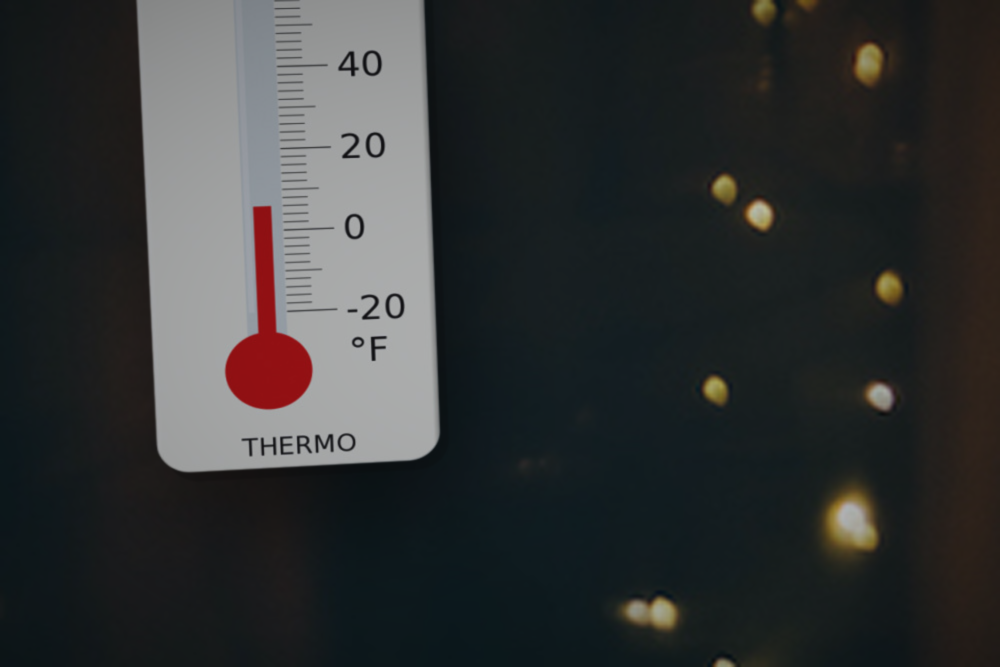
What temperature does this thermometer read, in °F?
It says 6 °F
